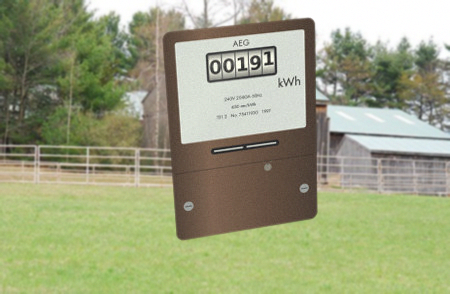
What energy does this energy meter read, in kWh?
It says 191 kWh
